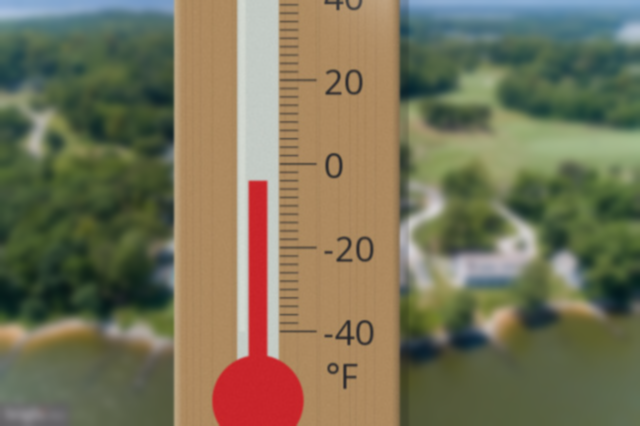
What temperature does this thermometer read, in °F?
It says -4 °F
